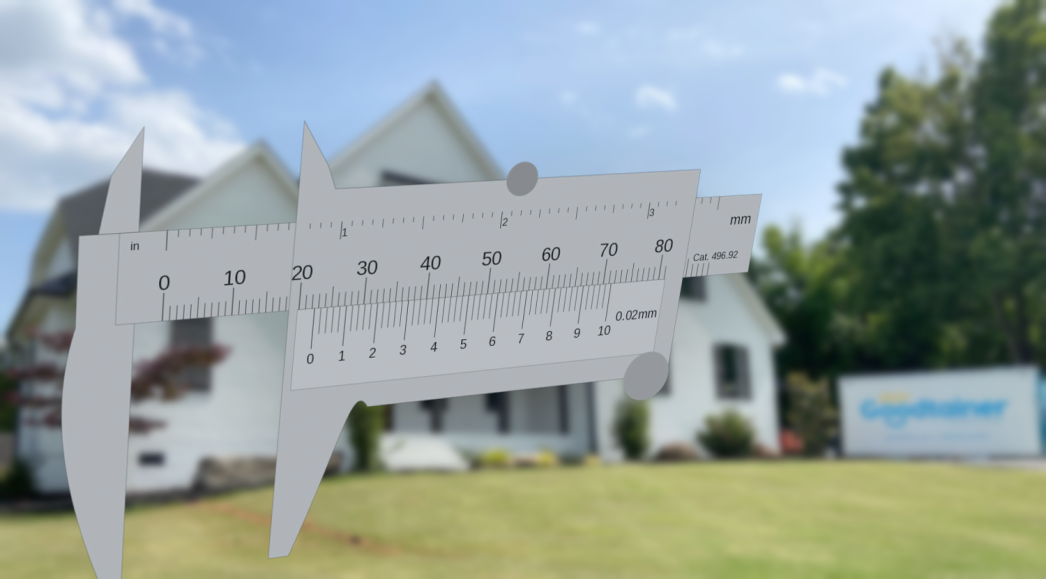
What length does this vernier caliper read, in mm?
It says 22.4 mm
